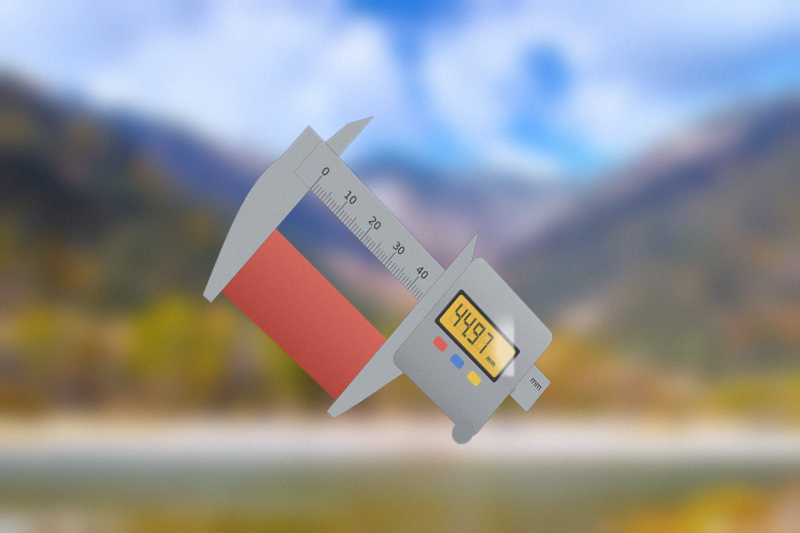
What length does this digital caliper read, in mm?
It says 44.97 mm
